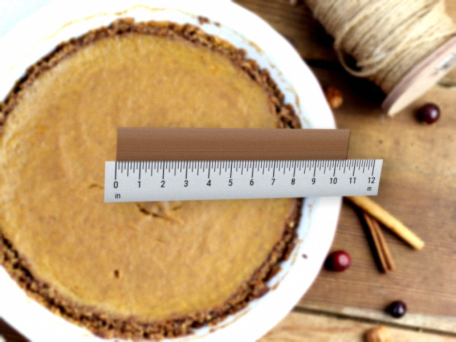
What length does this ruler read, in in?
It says 10.5 in
